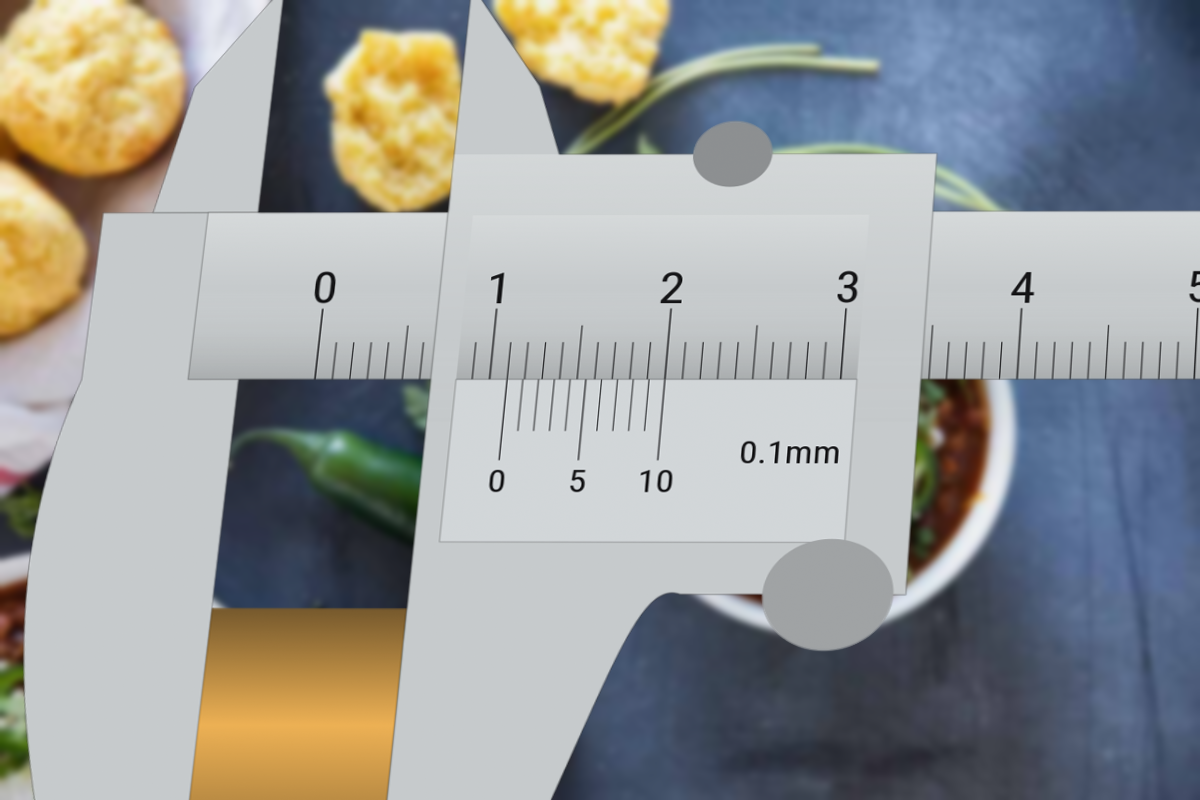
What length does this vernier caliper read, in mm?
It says 11.0 mm
